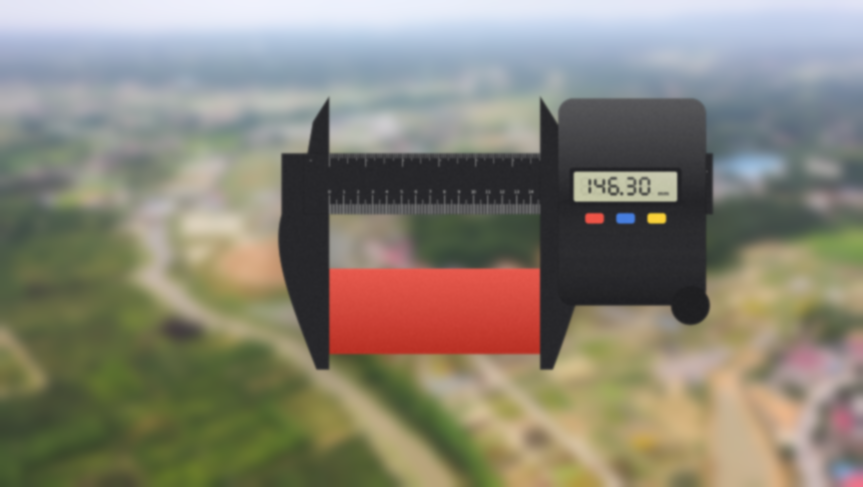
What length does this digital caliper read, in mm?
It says 146.30 mm
